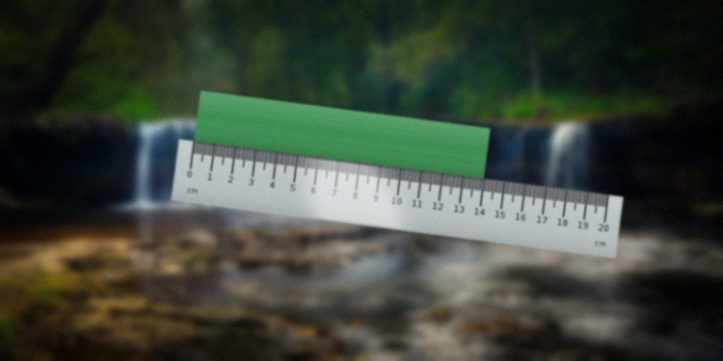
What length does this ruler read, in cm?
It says 14 cm
